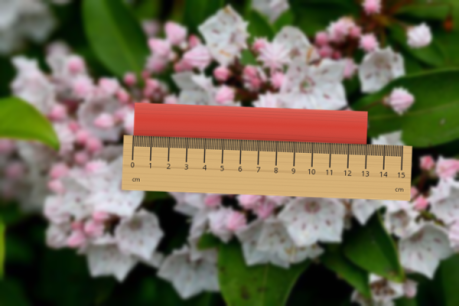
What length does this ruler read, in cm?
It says 13 cm
